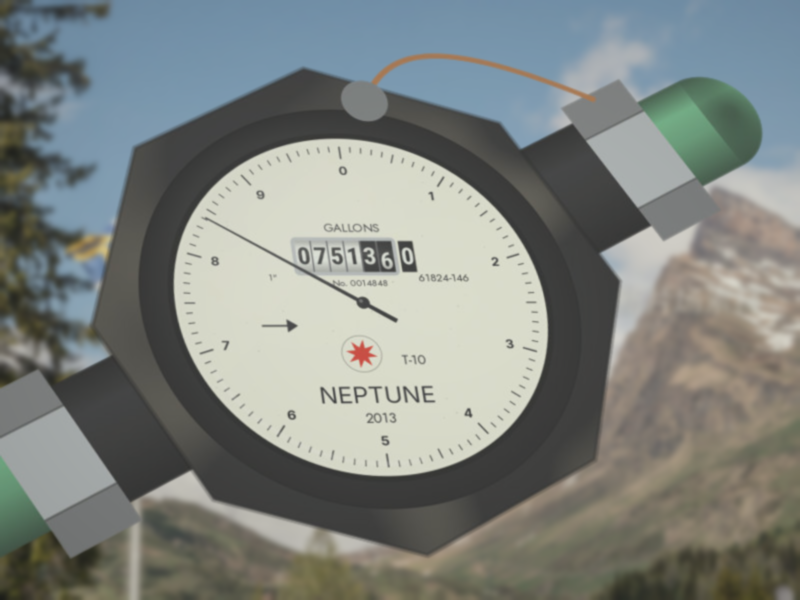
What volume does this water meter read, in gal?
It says 751358.4 gal
